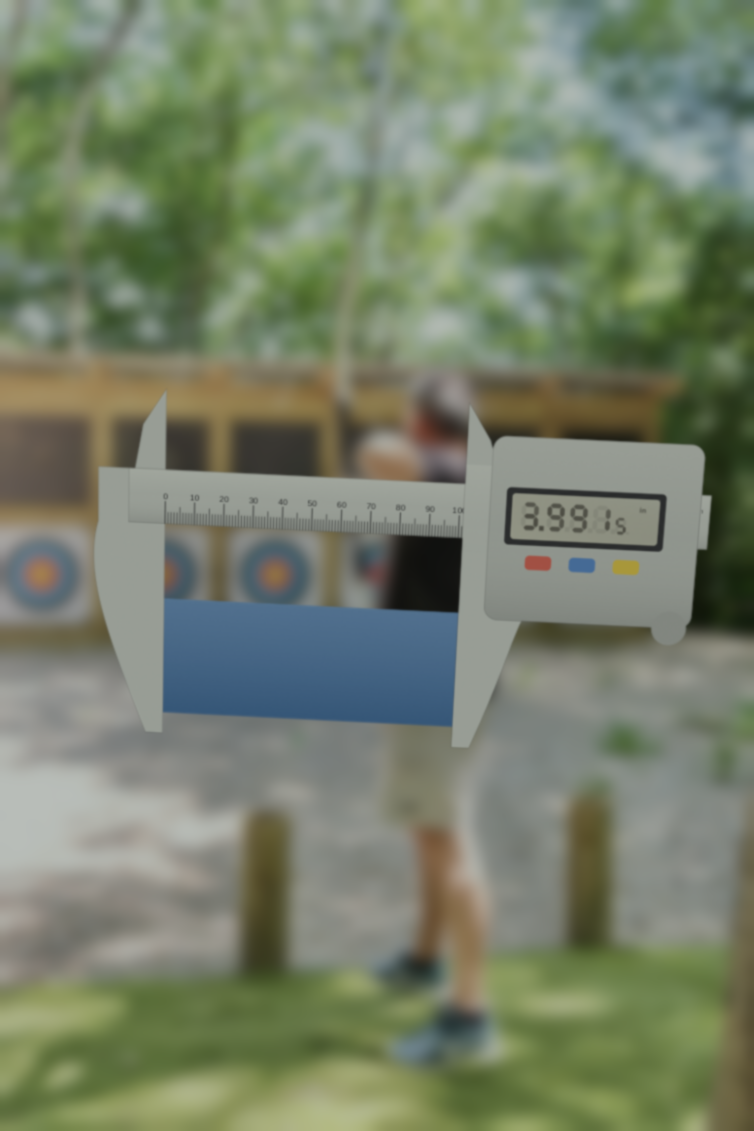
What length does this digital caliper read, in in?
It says 3.9915 in
